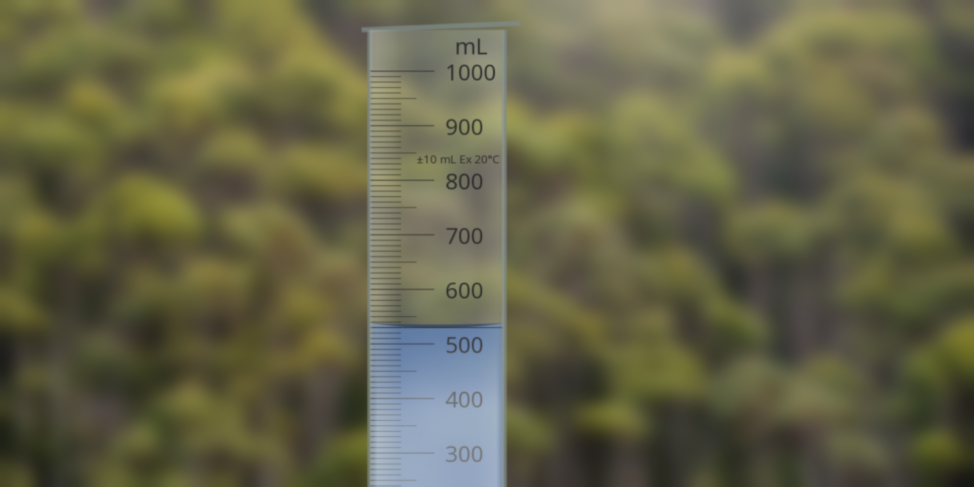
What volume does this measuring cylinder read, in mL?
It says 530 mL
